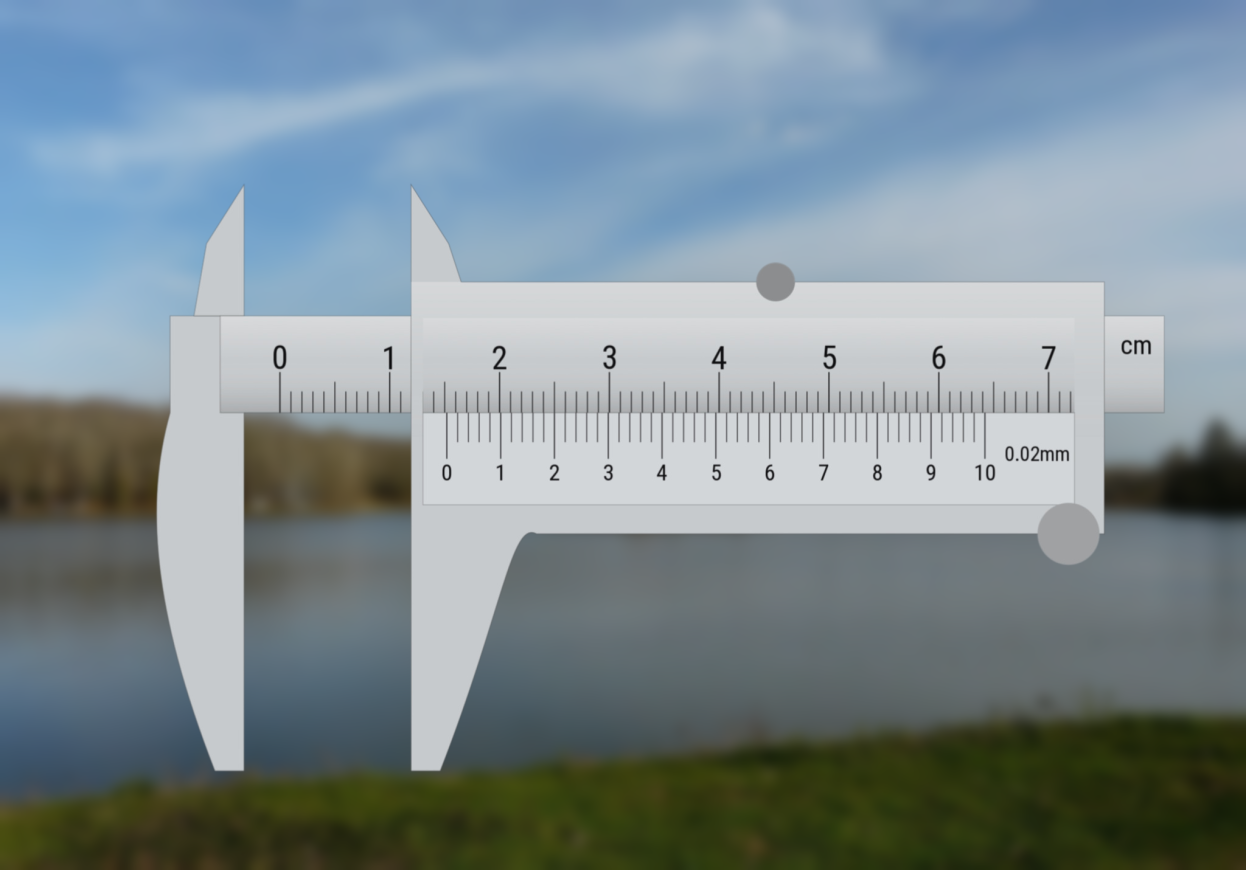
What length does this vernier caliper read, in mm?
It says 15.2 mm
